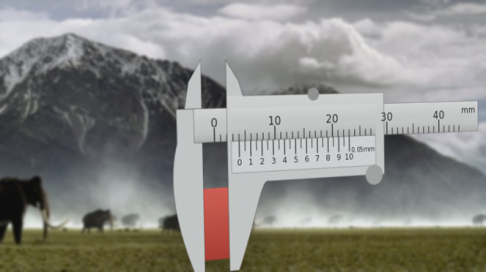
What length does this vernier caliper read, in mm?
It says 4.0 mm
